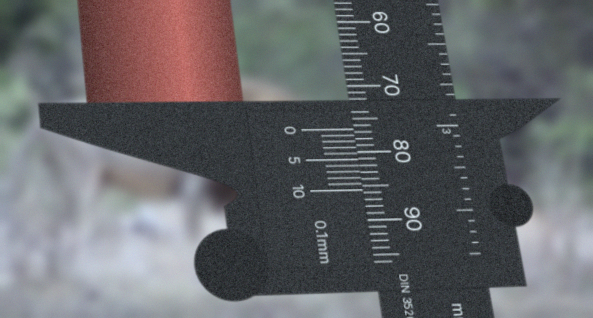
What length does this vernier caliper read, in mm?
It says 76.6 mm
